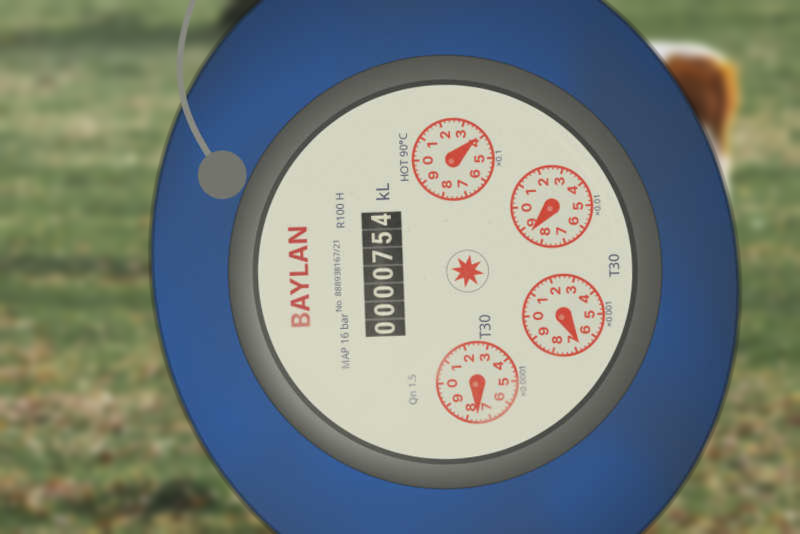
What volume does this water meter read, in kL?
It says 754.3867 kL
